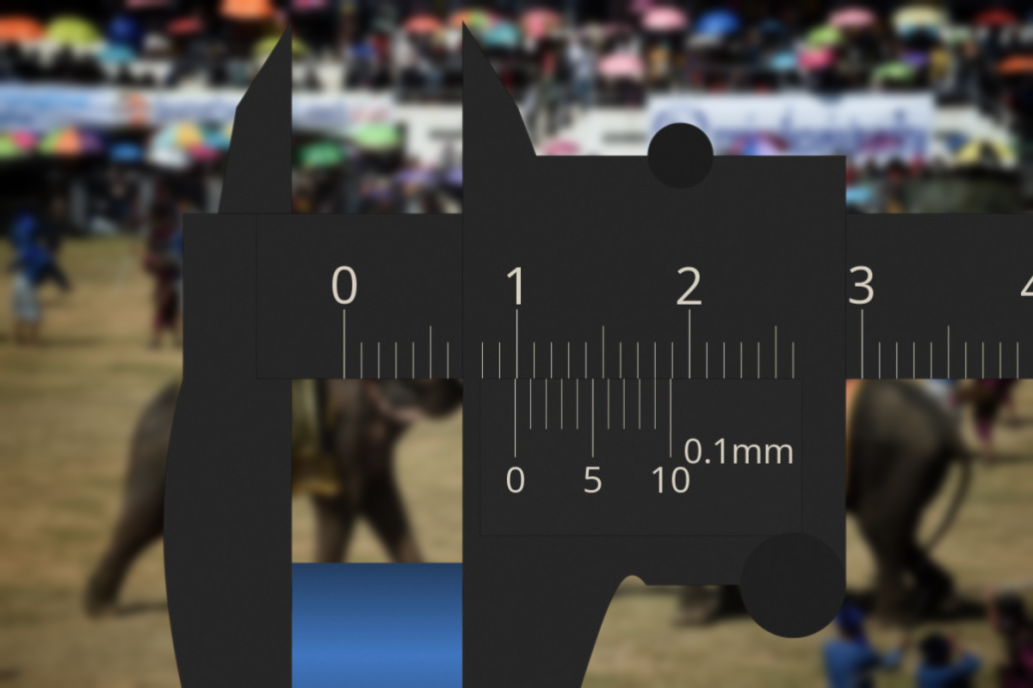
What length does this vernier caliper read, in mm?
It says 9.9 mm
